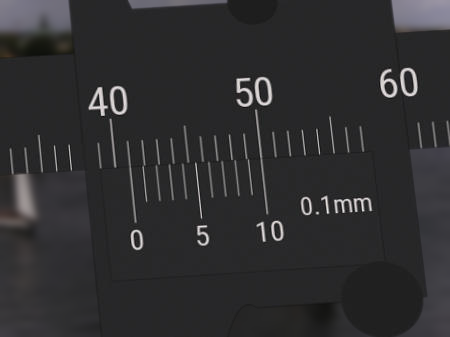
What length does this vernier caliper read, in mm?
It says 41.0 mm
